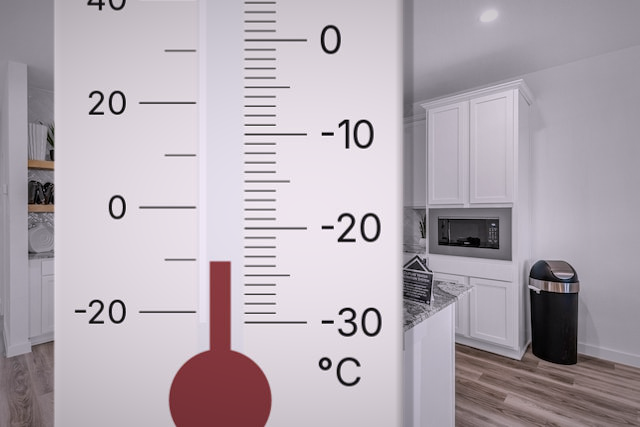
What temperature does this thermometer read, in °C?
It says -23.5 °C
